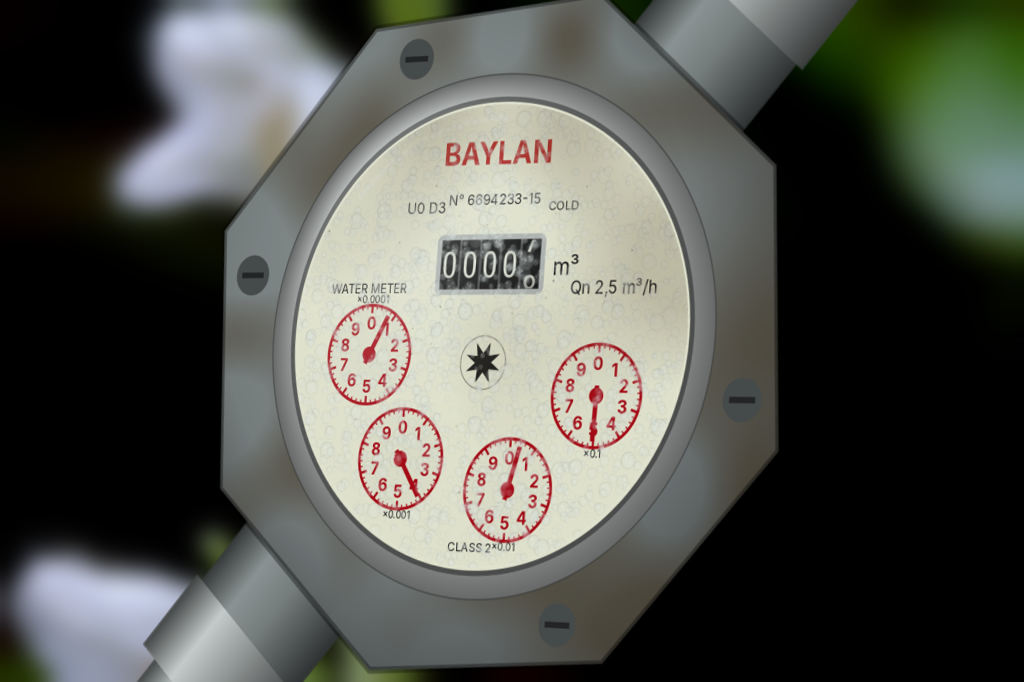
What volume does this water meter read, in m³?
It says 7.5040 m³
